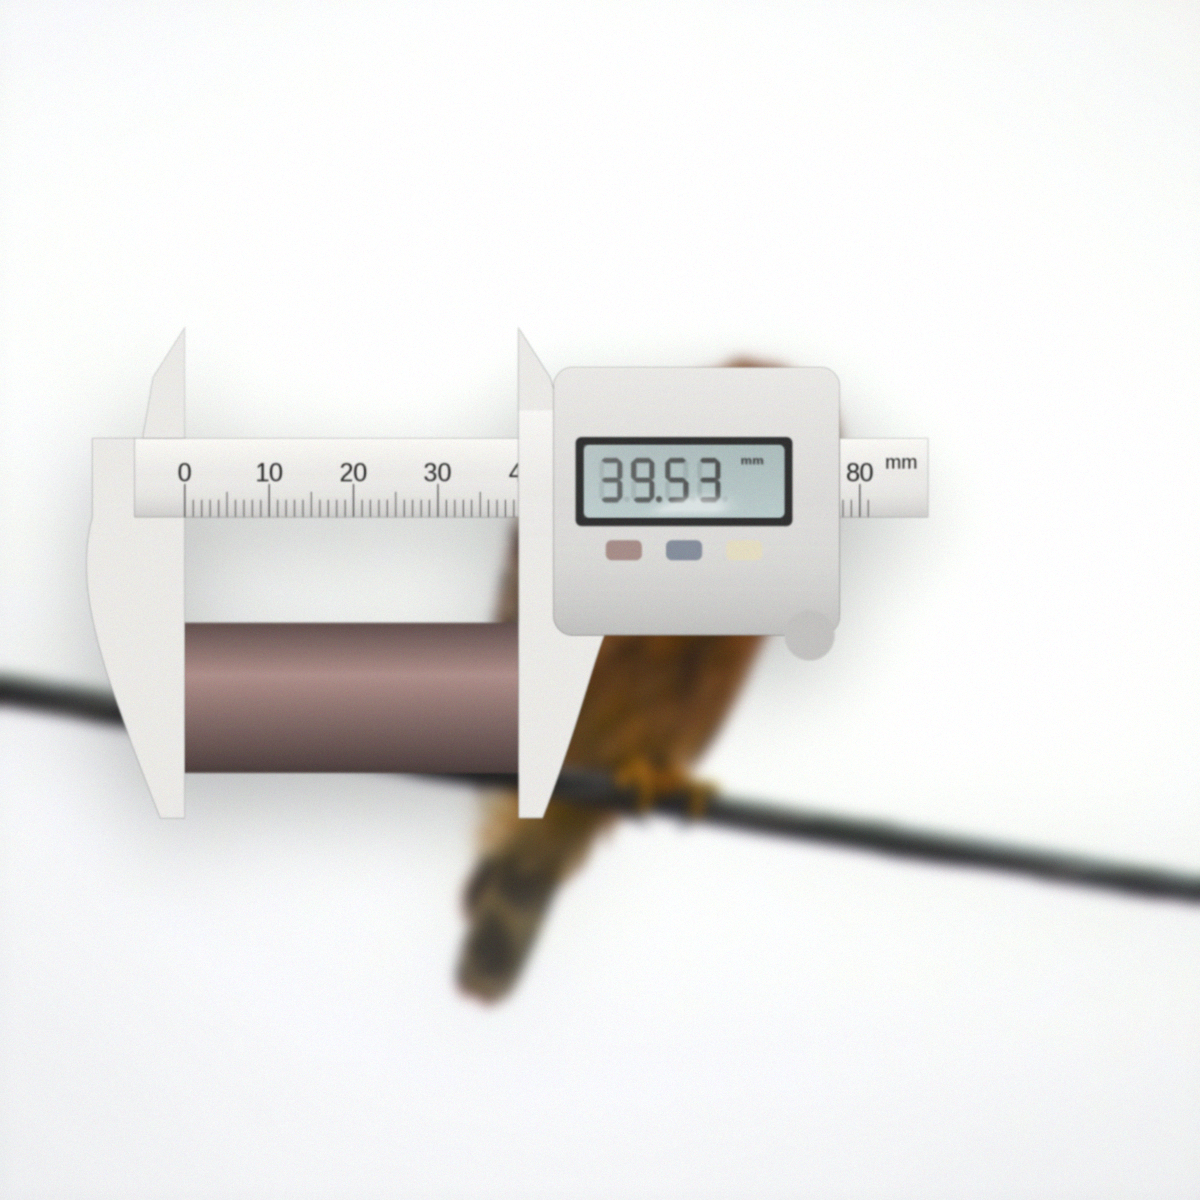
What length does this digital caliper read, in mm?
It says 39.53 mm
